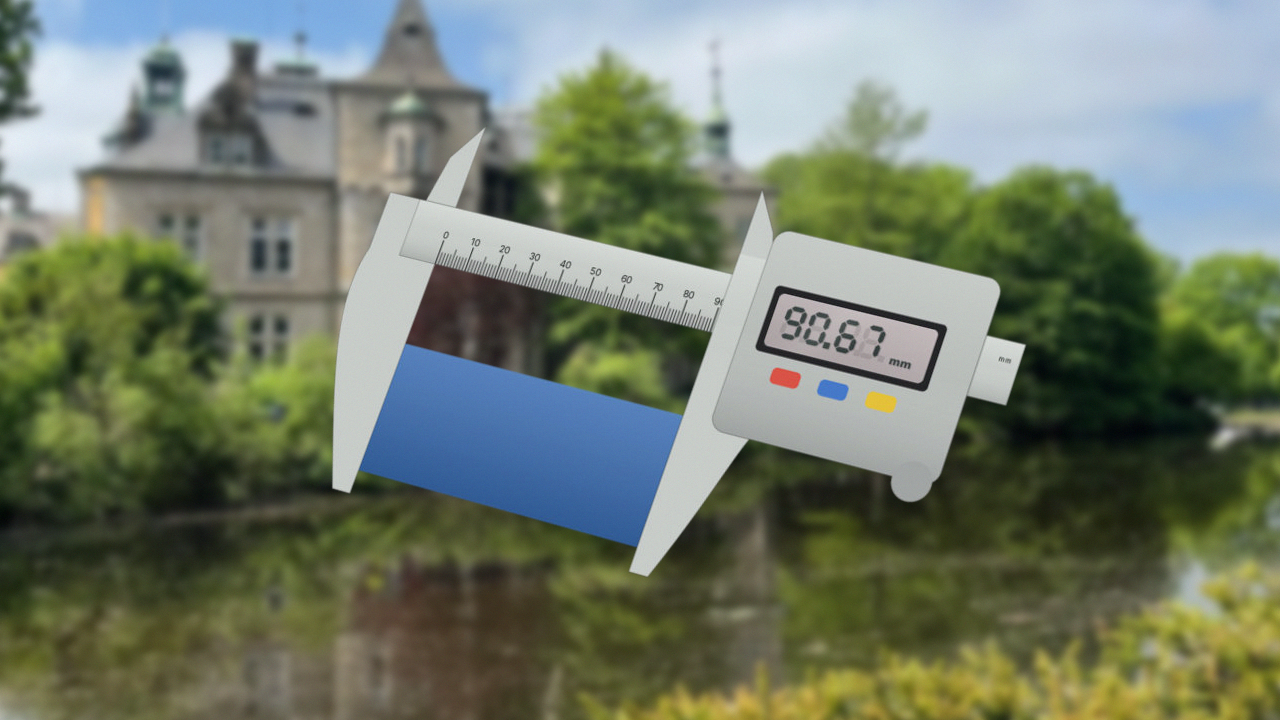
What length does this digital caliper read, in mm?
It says 90.67 mm
